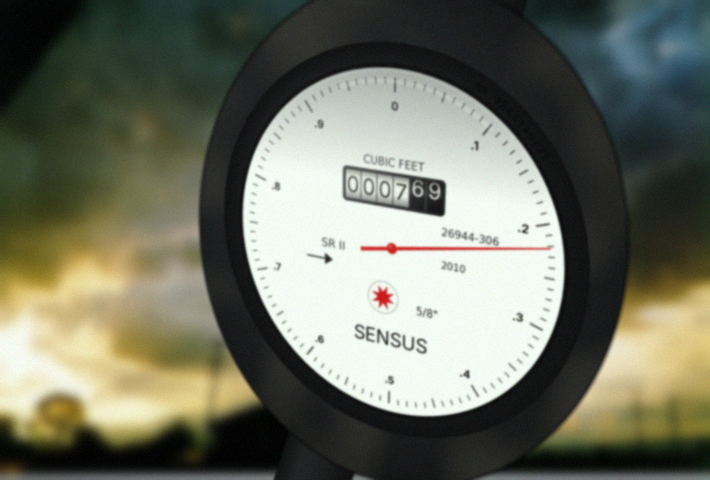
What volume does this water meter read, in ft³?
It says 769.22 ft³
